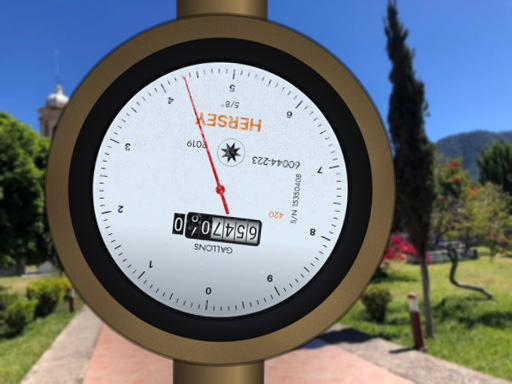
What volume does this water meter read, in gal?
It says 6547074.3 gal
